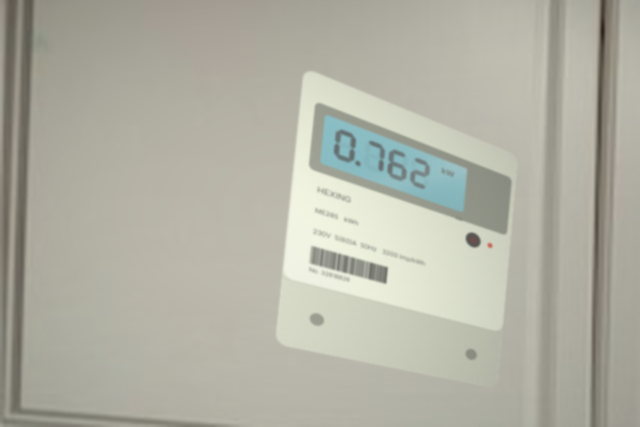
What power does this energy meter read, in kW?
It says 0.762 kW
